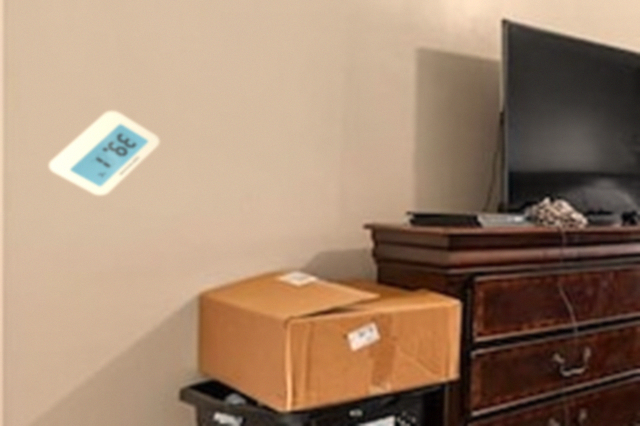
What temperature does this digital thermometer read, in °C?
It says 39.1 °C
